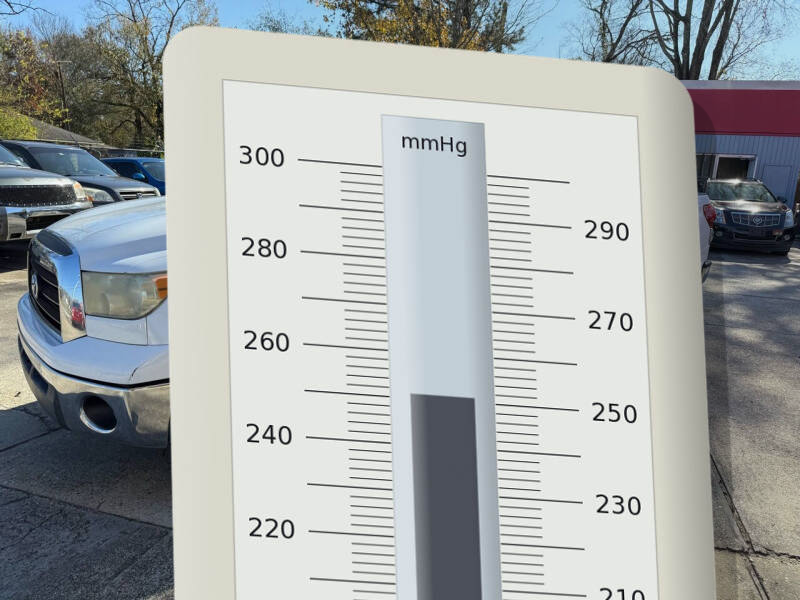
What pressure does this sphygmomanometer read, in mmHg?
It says 251 mmHg
